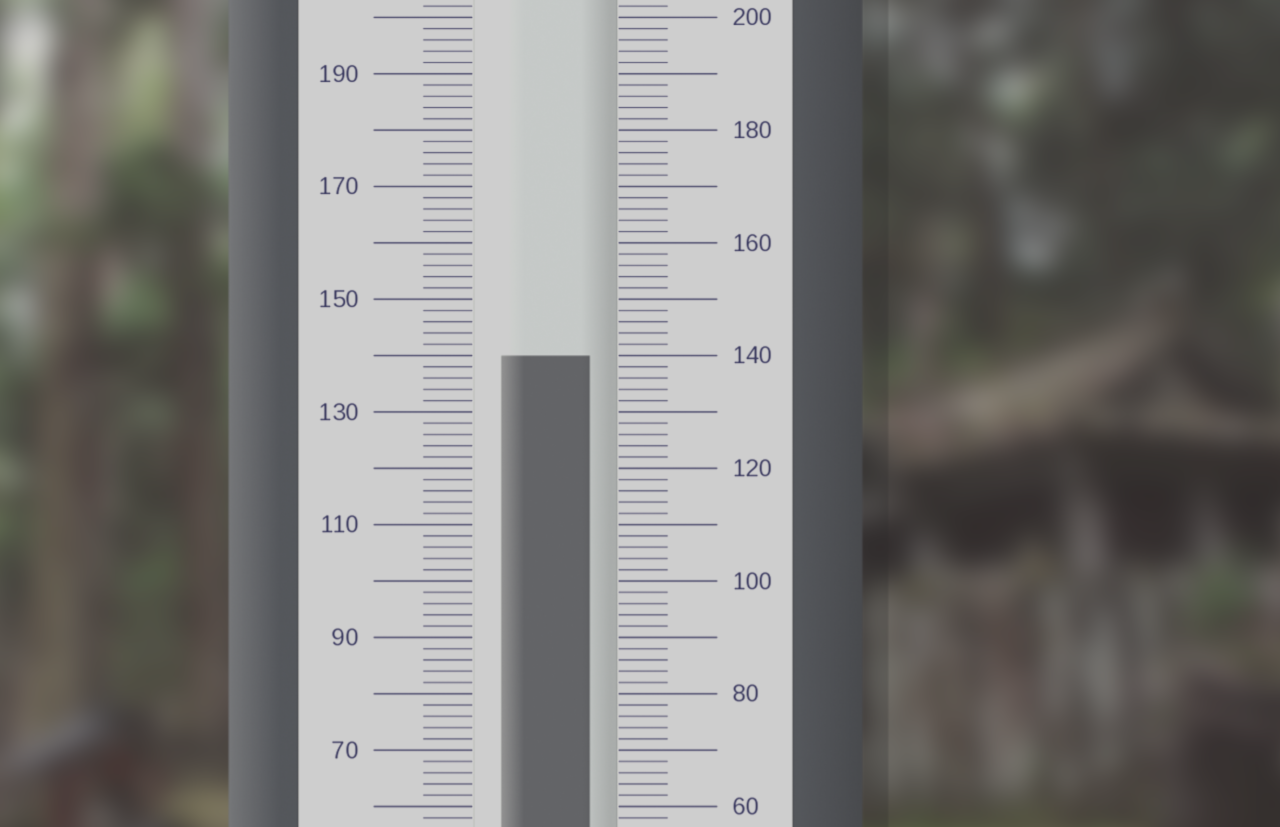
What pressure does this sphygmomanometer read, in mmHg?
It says 140 mmHg
